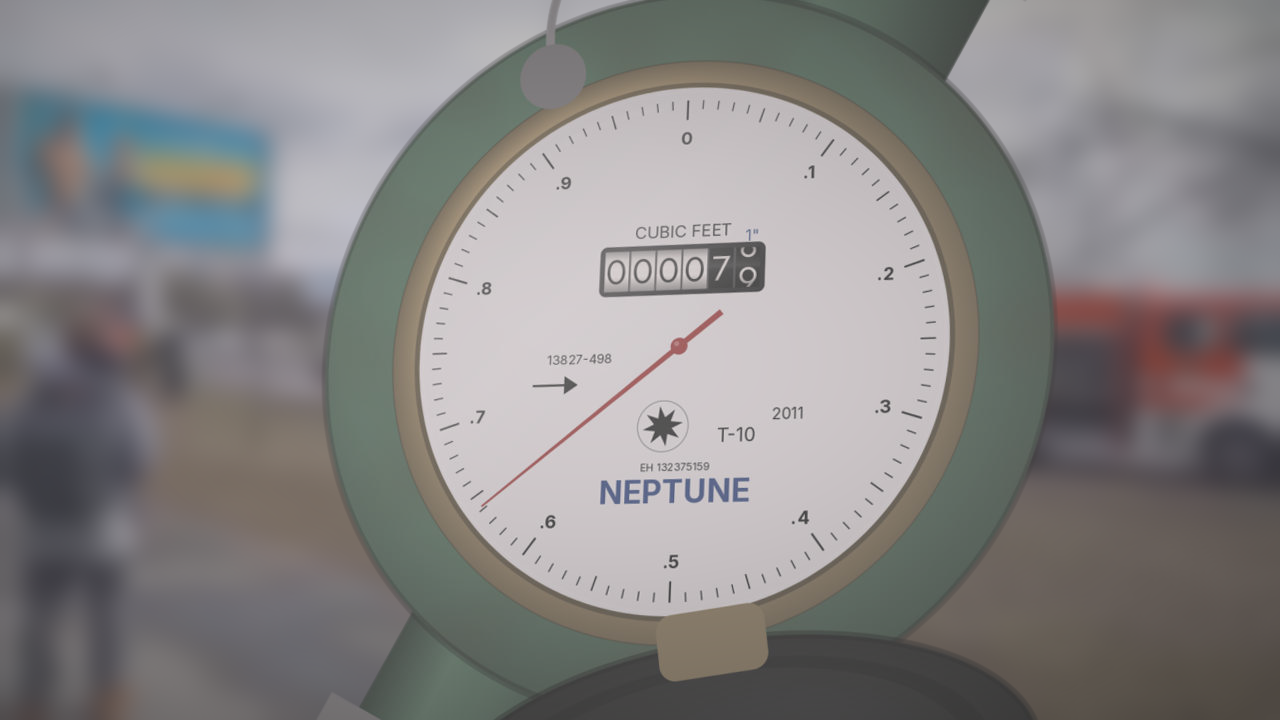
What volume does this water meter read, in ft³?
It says 78.64 ft³
